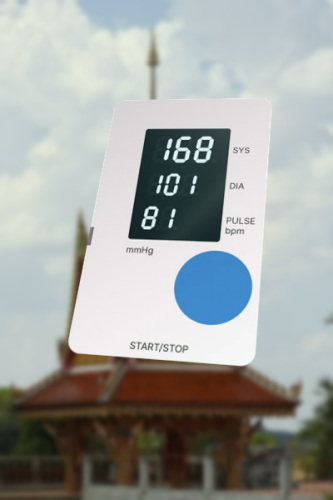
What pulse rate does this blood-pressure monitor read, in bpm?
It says 81 bpm
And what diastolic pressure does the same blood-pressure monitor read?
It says 101 mmHg
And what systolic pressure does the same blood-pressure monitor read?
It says 168 mmHg
